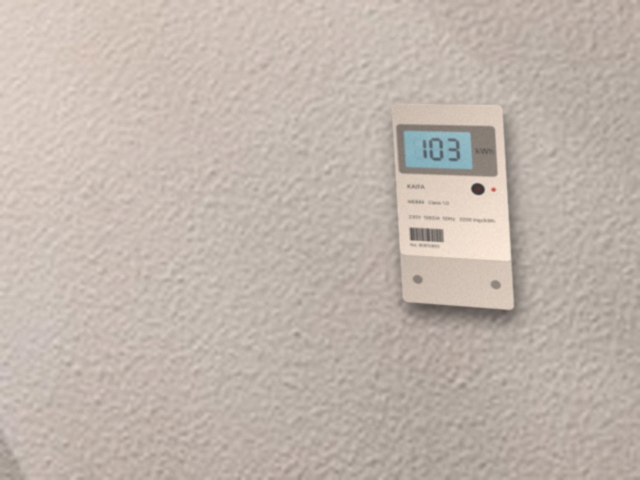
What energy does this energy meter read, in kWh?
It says 103 kWh
